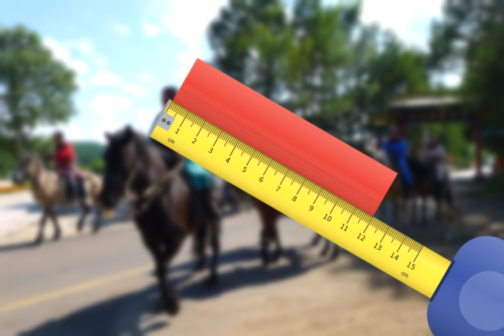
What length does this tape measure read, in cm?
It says 12 cm
